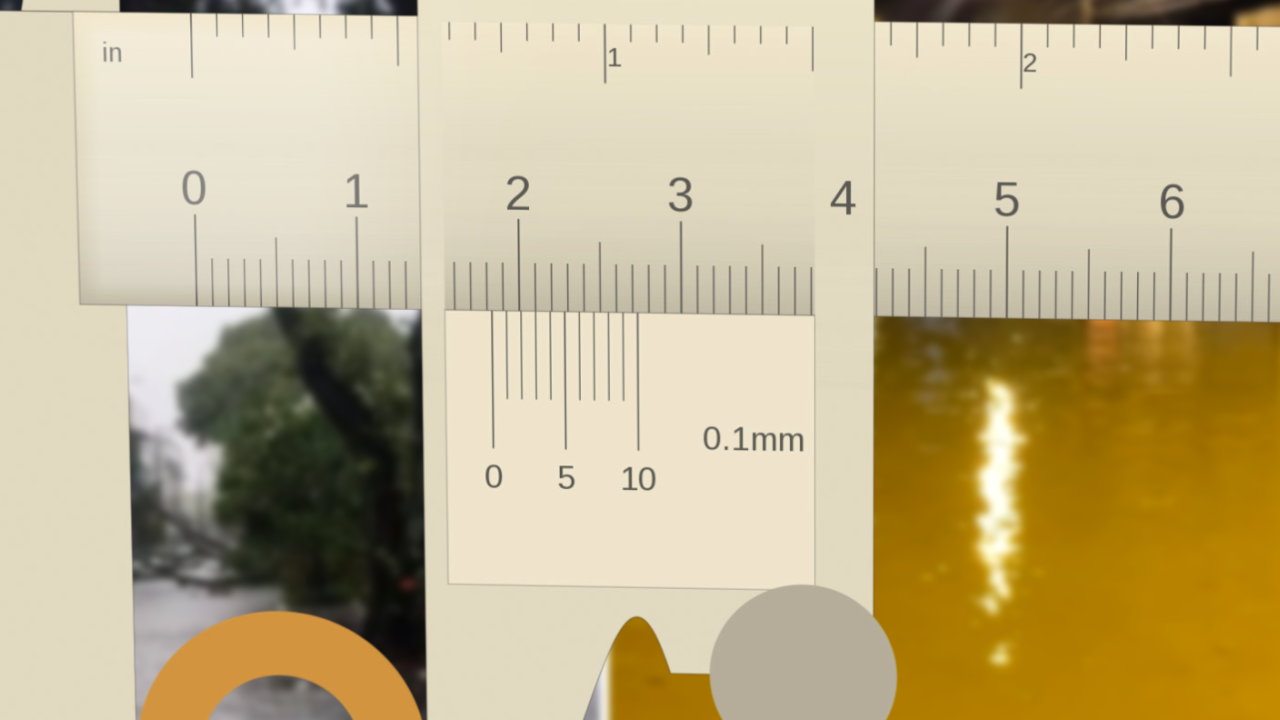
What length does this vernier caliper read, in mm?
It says 18.3 mm
